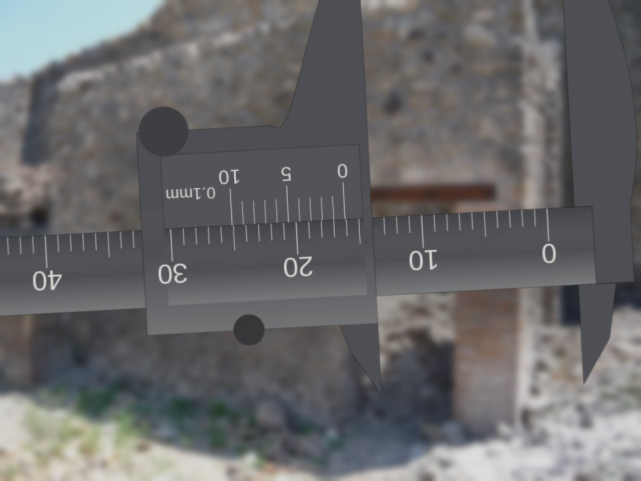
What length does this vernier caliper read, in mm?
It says 16.1 mm
